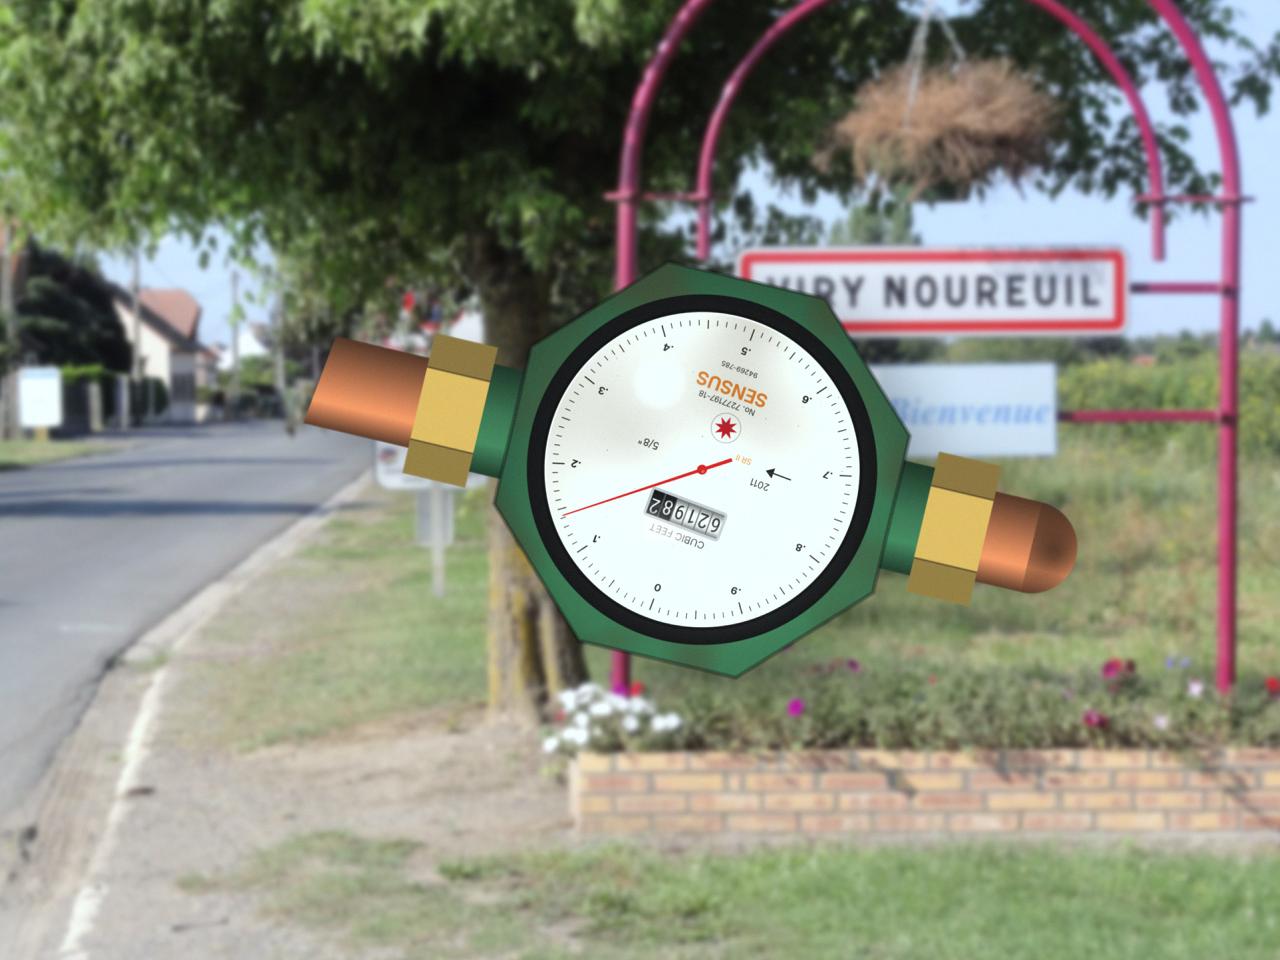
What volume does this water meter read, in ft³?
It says 621982.14 ft³
